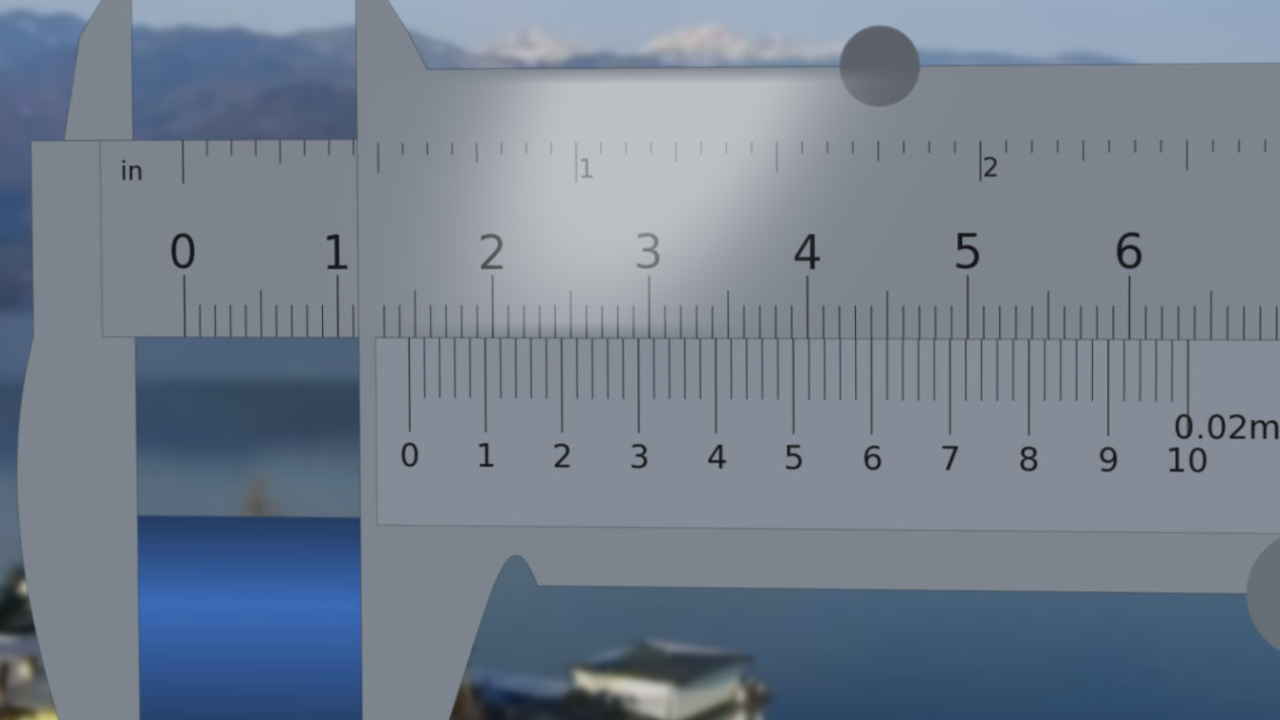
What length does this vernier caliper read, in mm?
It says 14.6 mm
